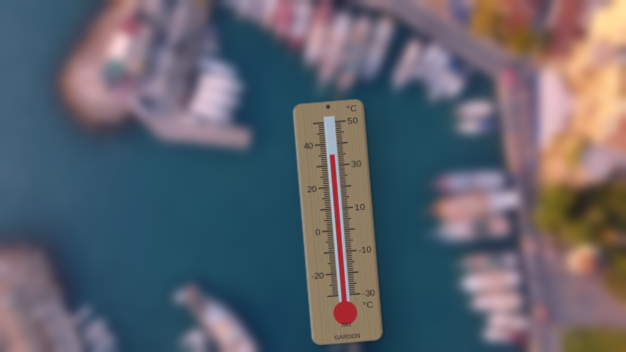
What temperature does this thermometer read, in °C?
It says 35 °C
